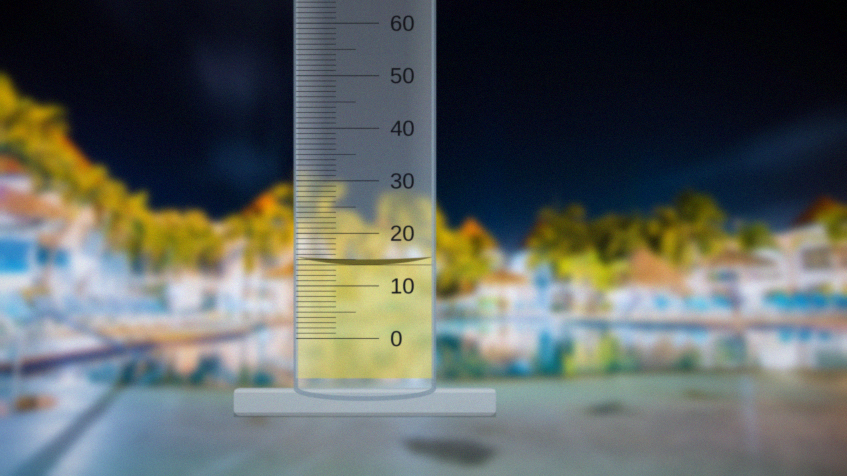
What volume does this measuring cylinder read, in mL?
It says 14 mL
